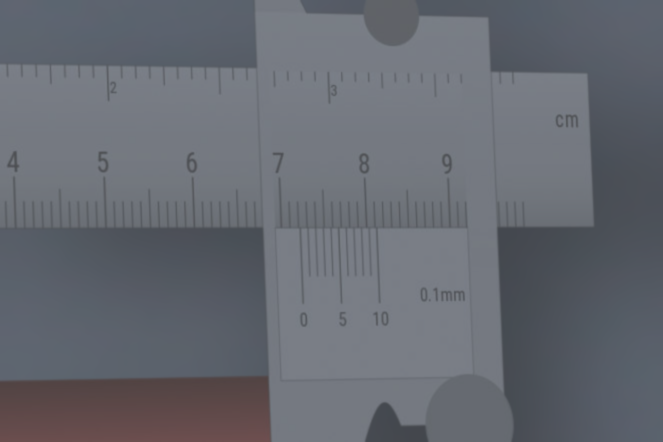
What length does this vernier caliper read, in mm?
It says 72.2 mm
